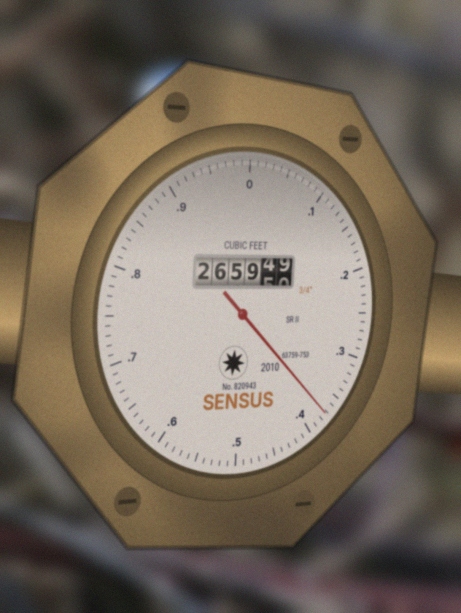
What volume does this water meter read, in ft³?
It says 265949.37 ft³
